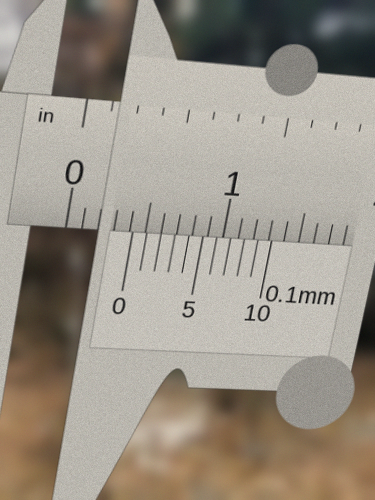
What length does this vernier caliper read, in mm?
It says 4.2 mm
